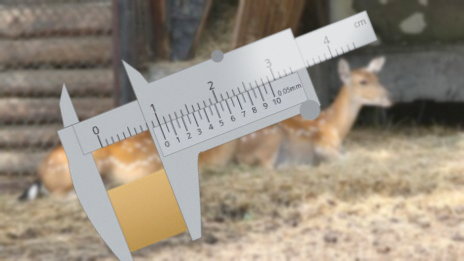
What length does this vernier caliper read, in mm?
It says 10.0 mm
